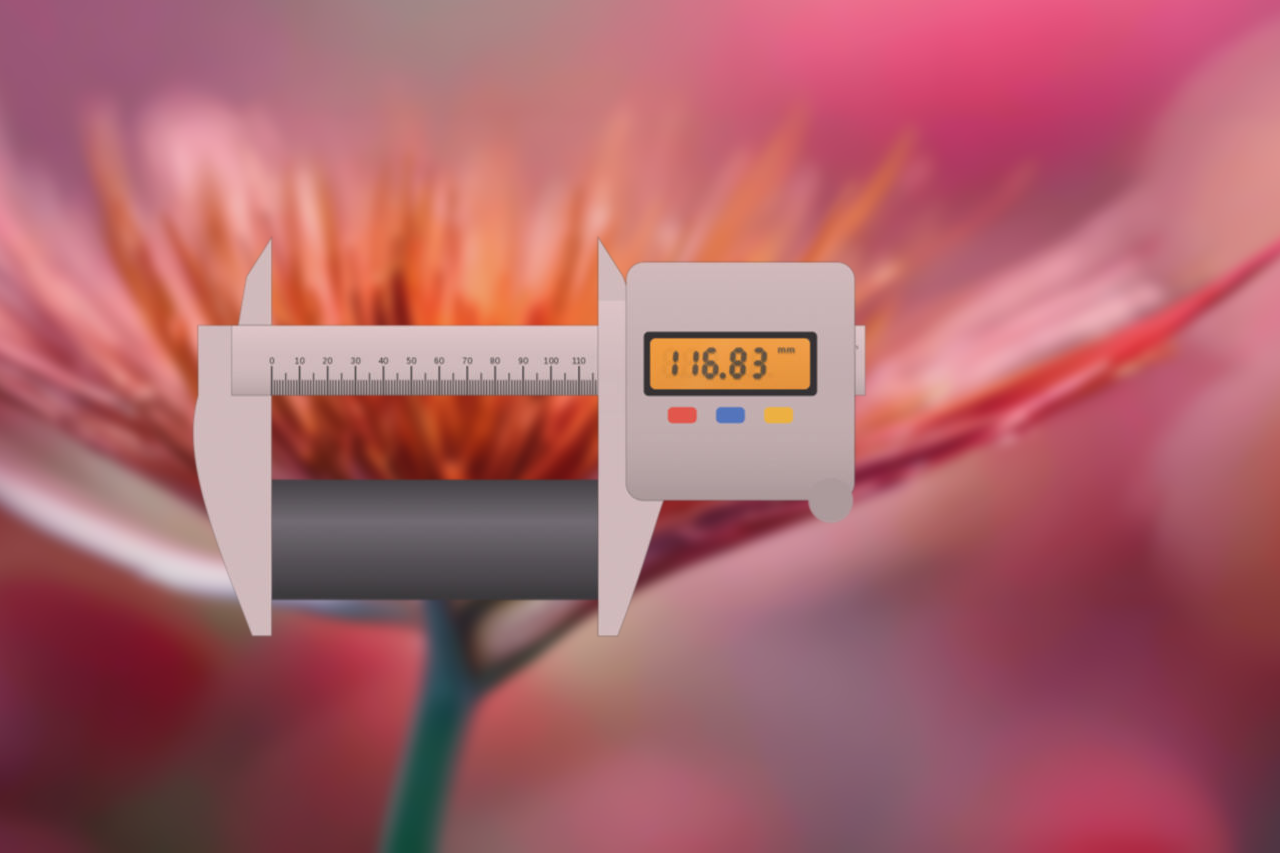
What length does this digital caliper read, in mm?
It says 116.83 mm
